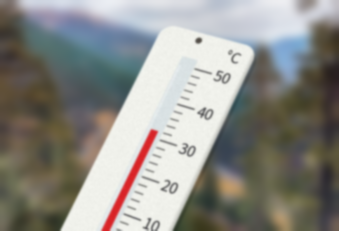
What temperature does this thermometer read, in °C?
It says 32 °C
